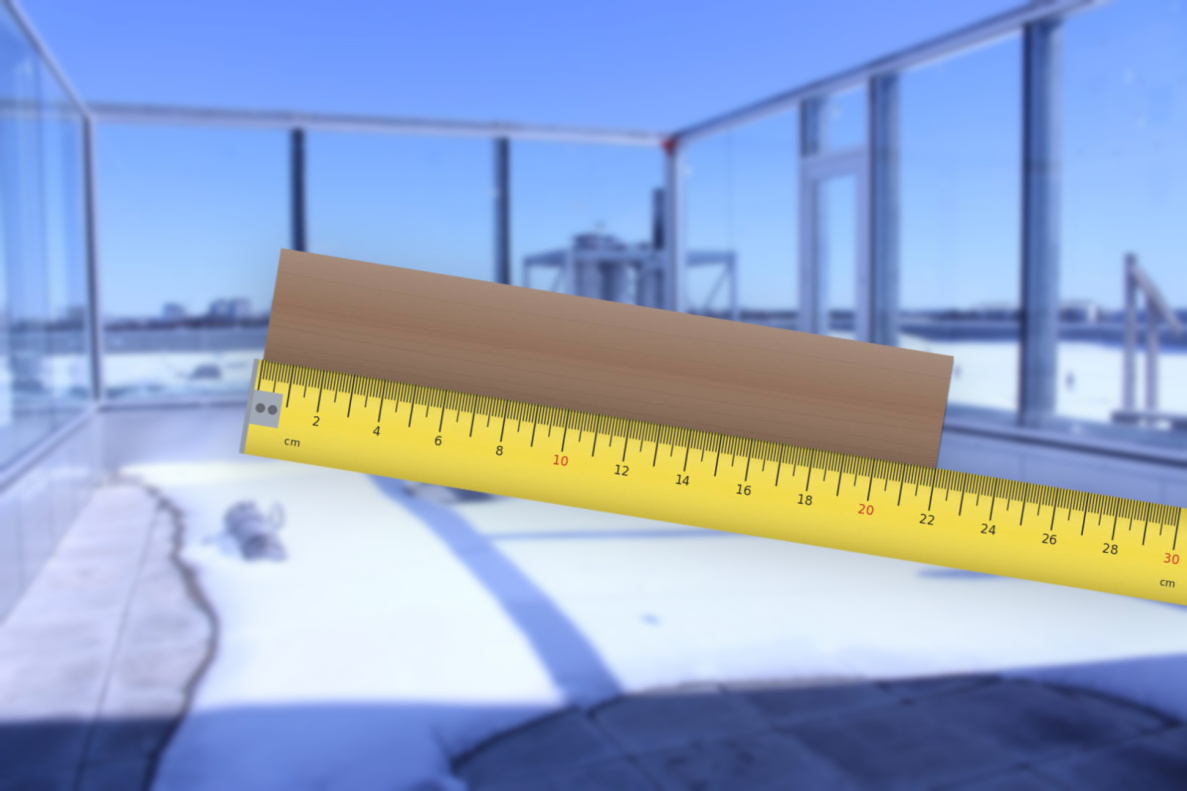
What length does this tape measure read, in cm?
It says 22 cm
